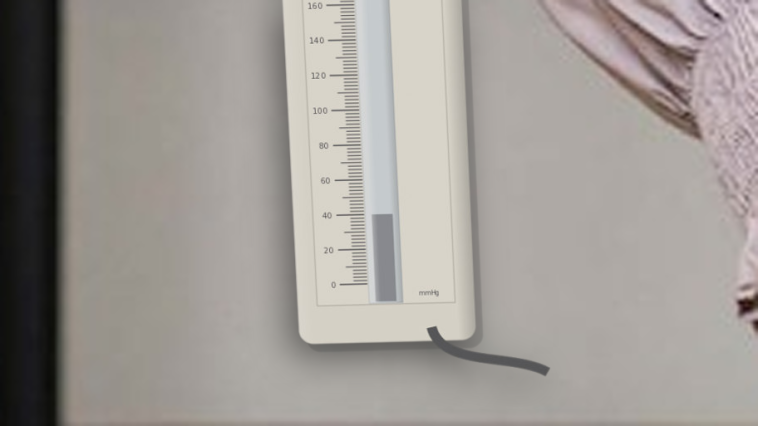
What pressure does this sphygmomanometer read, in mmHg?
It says 40 mmHg
